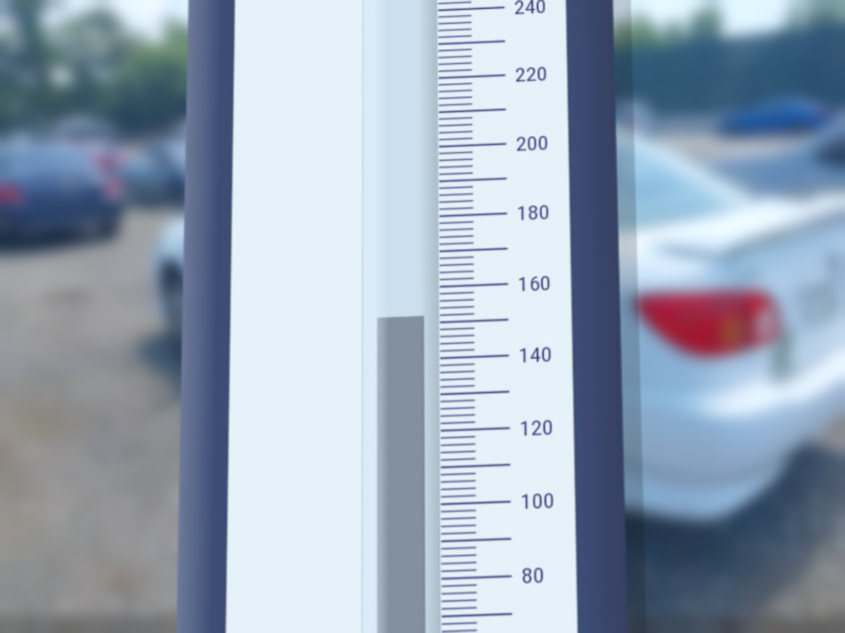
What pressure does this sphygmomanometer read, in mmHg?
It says 152 mmHg
